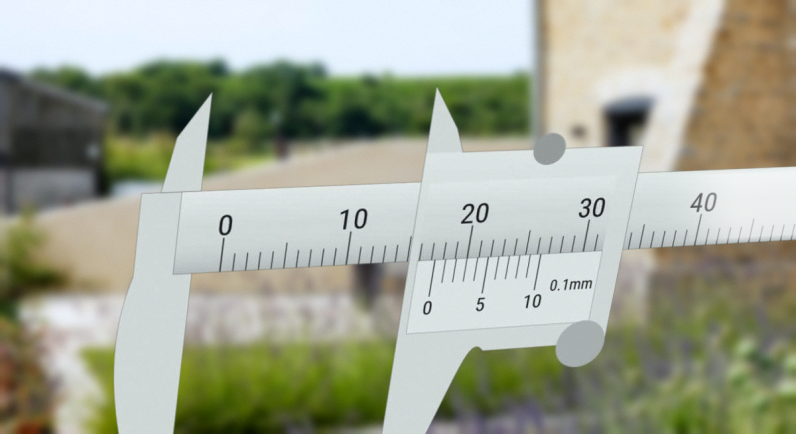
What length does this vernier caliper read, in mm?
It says 17.3 mm
